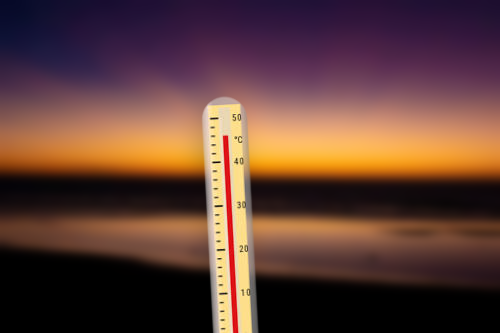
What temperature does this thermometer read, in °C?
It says 46 °C
